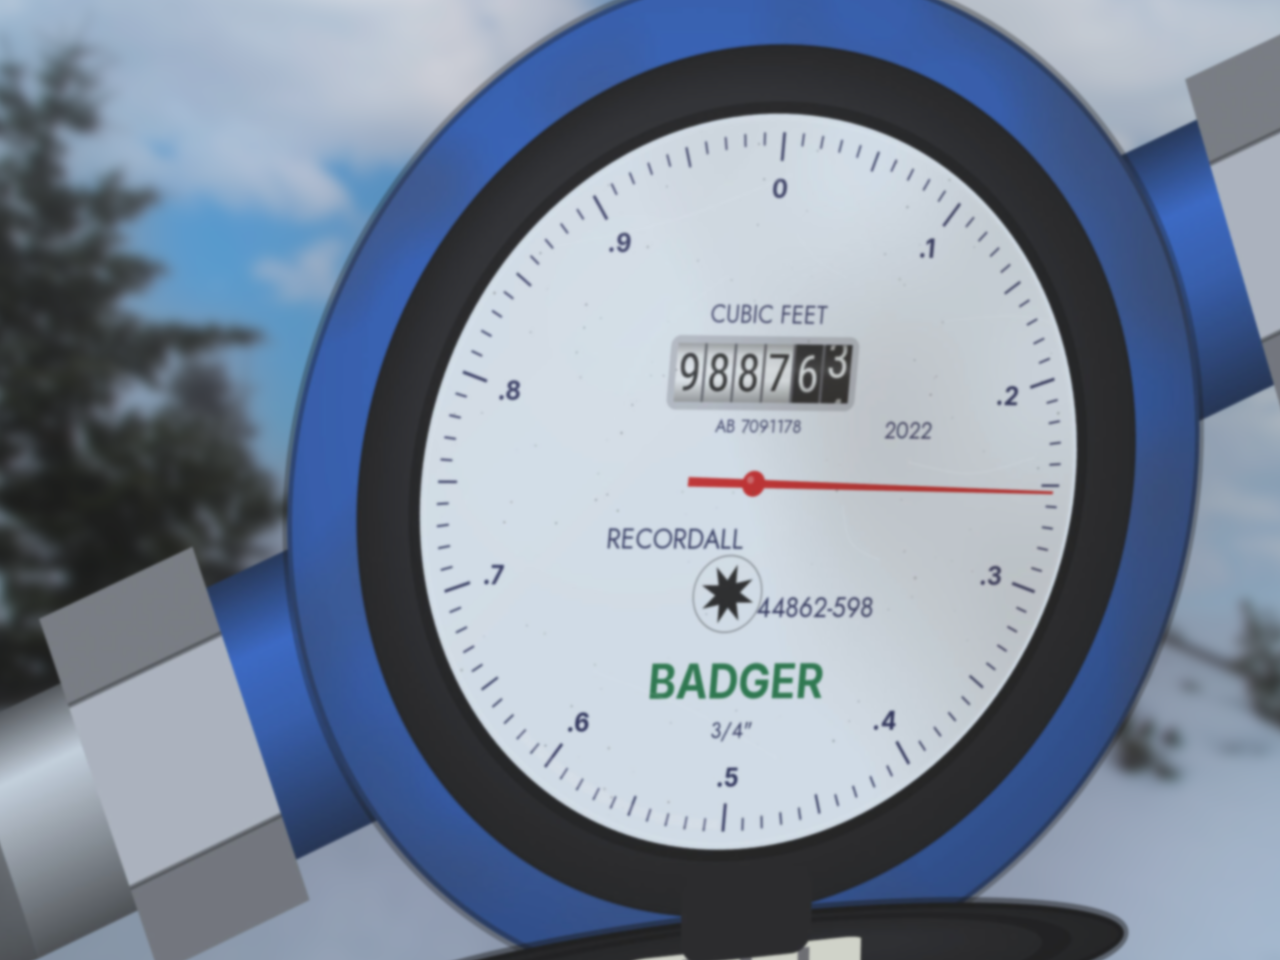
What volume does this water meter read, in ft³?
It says 988763.25 ft³
